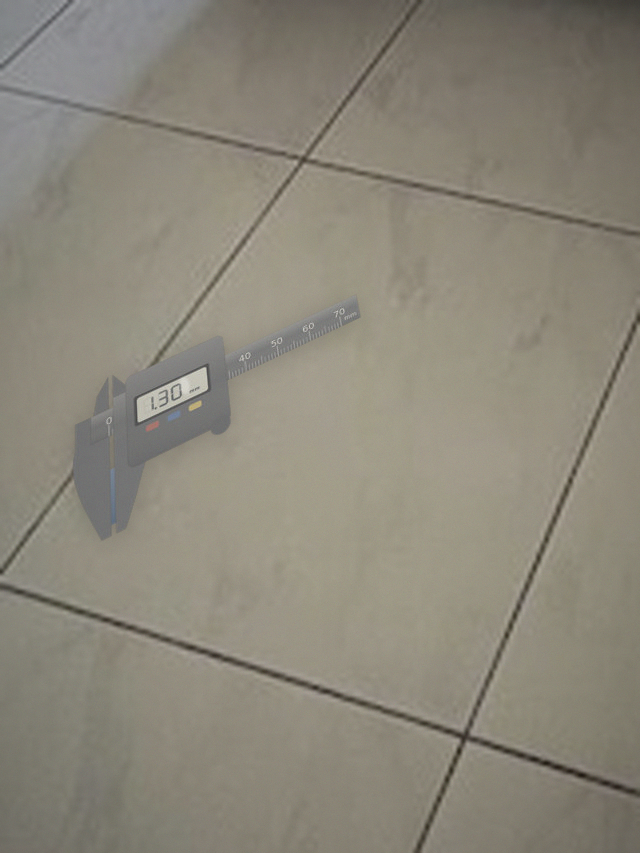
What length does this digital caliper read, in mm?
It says 1.30 mm
